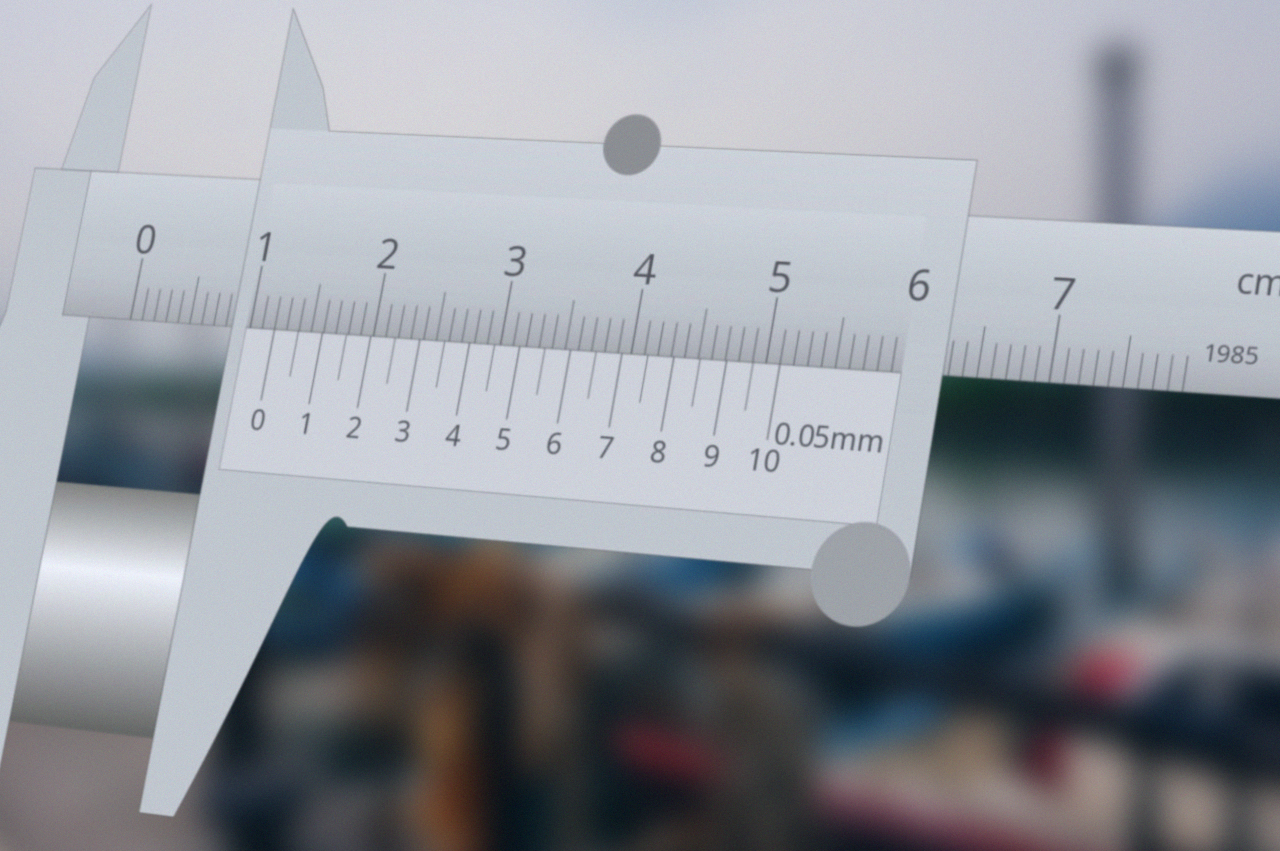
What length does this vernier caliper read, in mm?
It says 12.0 mm
